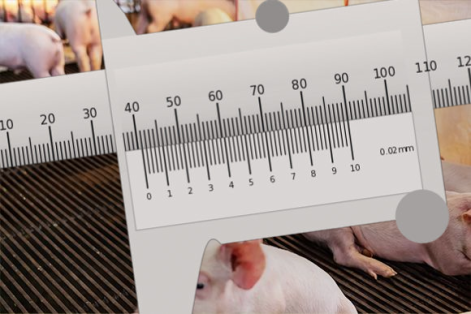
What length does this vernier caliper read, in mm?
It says 41.0 mm
